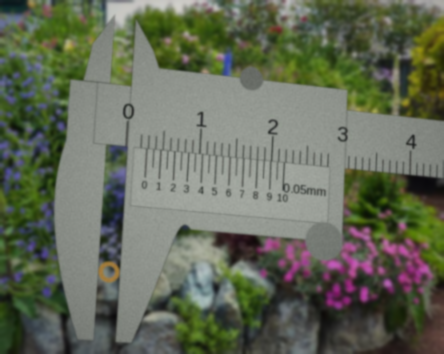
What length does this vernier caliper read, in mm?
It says 2.8 mm
